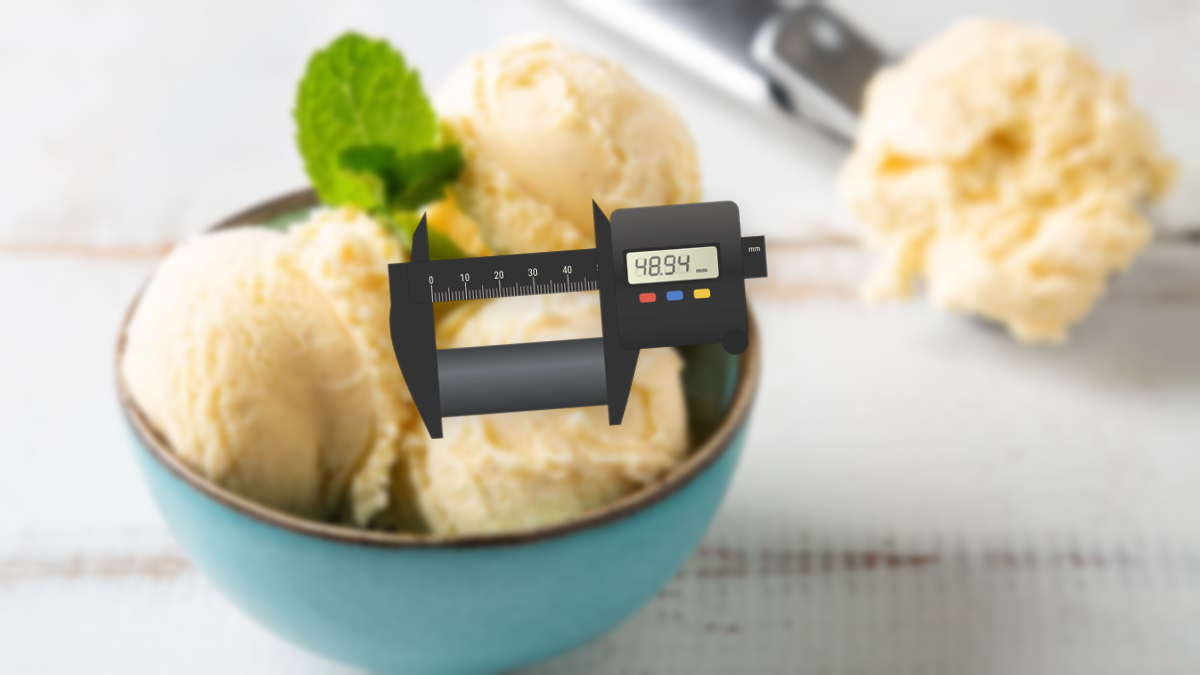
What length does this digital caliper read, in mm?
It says 48.94 mm
